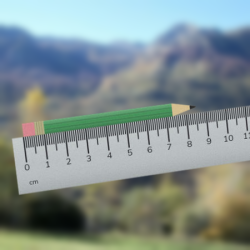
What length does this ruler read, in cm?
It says 8.5 cm
